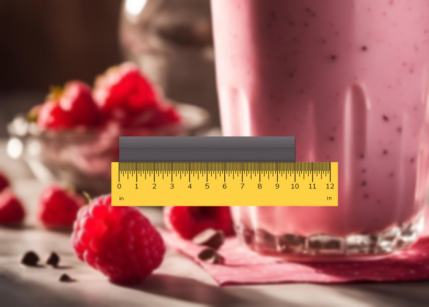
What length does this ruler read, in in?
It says 10 in
